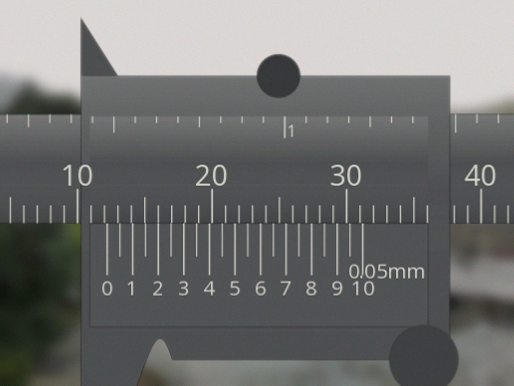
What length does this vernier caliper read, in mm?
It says 12.2 mm
